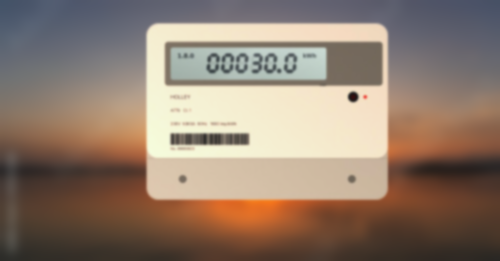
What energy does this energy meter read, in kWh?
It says 30.0 kWh
